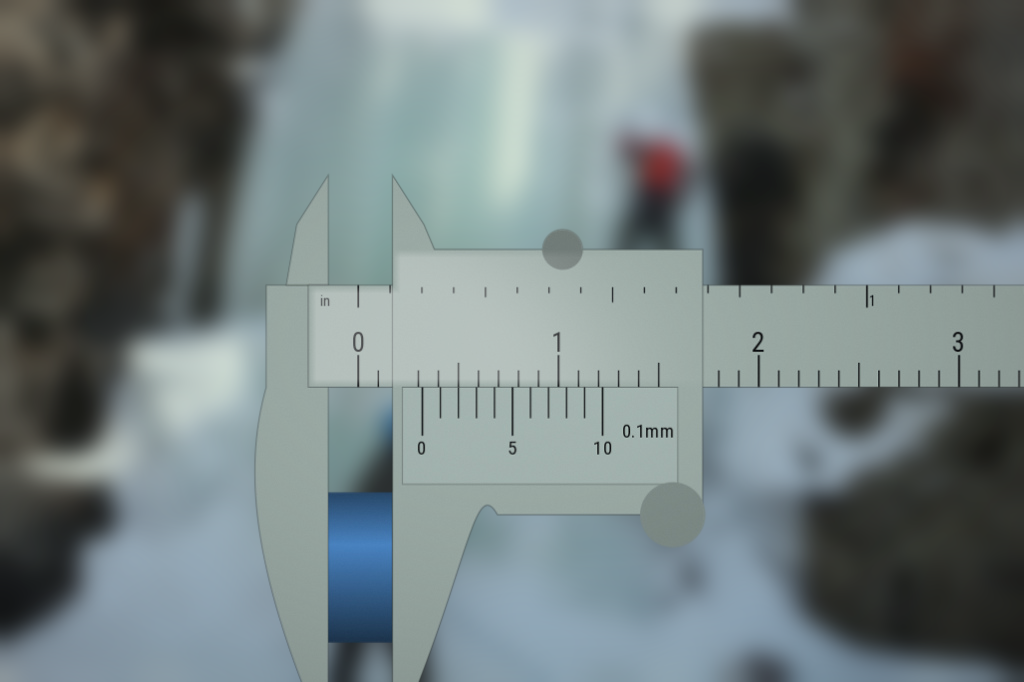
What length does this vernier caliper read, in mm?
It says 3.2 mm
